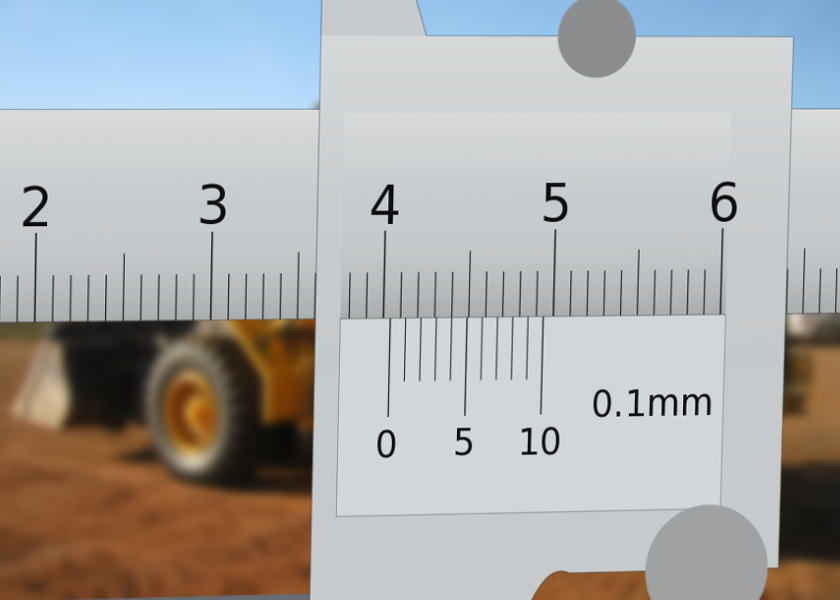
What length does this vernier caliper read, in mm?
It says 40.4 mm
